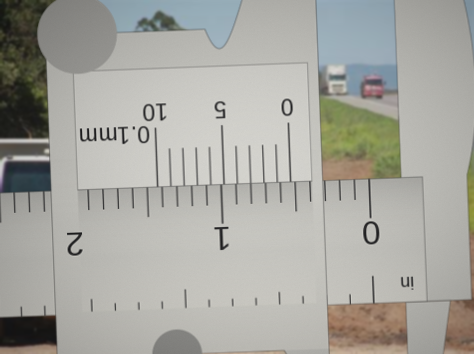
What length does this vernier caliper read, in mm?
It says 5.3 mm
